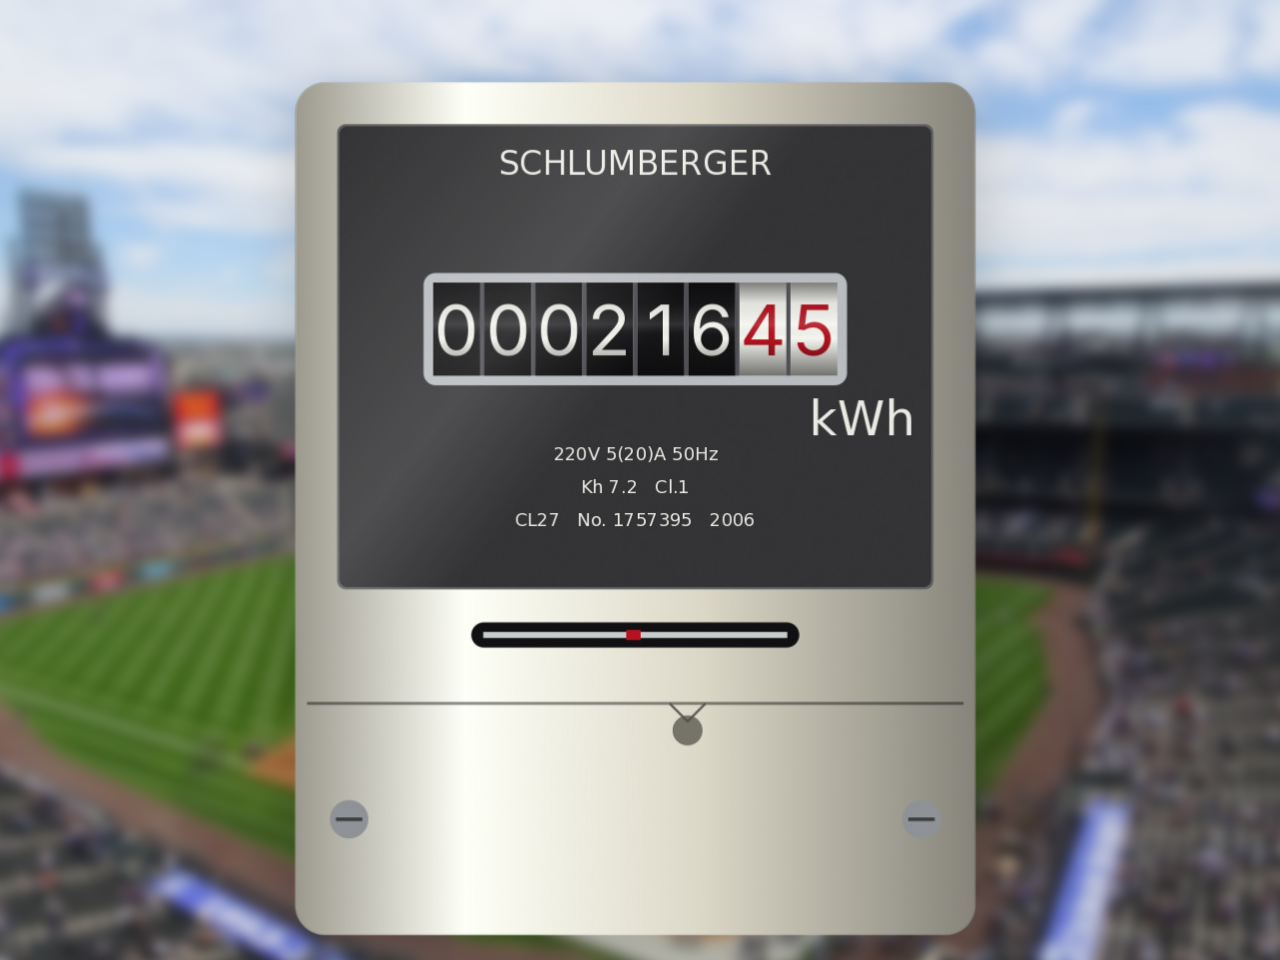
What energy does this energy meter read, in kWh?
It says 216.45 kWh
